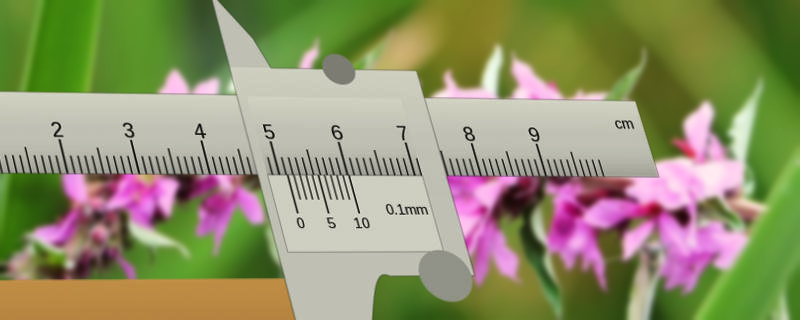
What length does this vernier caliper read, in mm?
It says 51.2 mm
